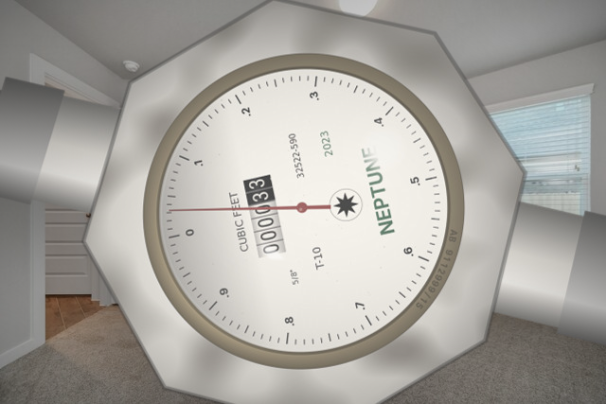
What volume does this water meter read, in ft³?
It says 33.03 ft³
